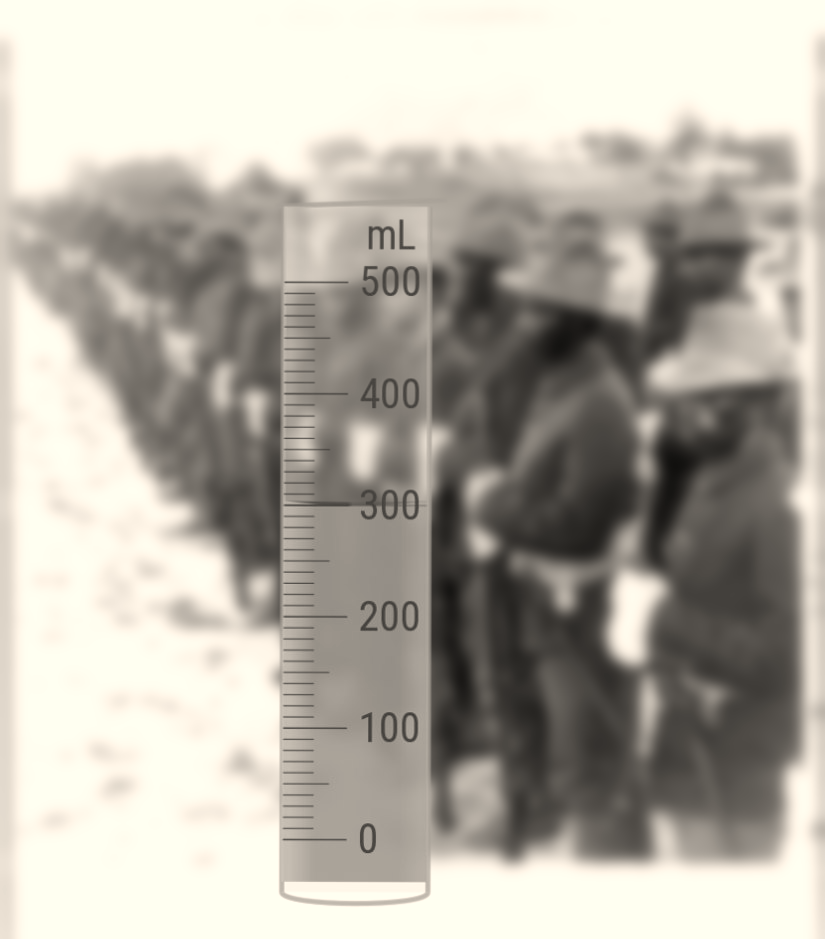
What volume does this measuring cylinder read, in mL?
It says 300 mL
